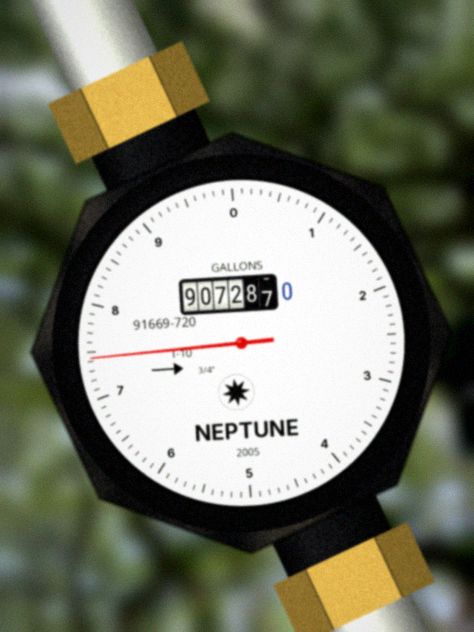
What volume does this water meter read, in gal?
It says 9072867.4 gal
